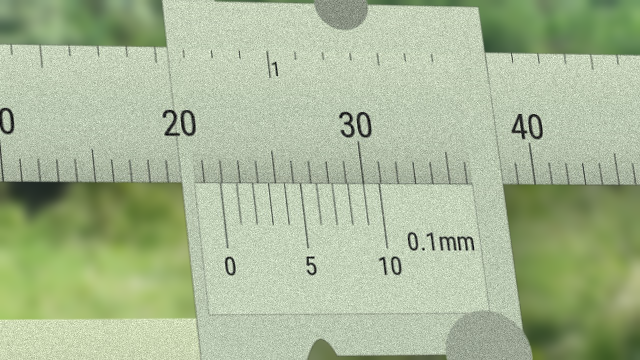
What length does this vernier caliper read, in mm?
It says 21.9 mm
